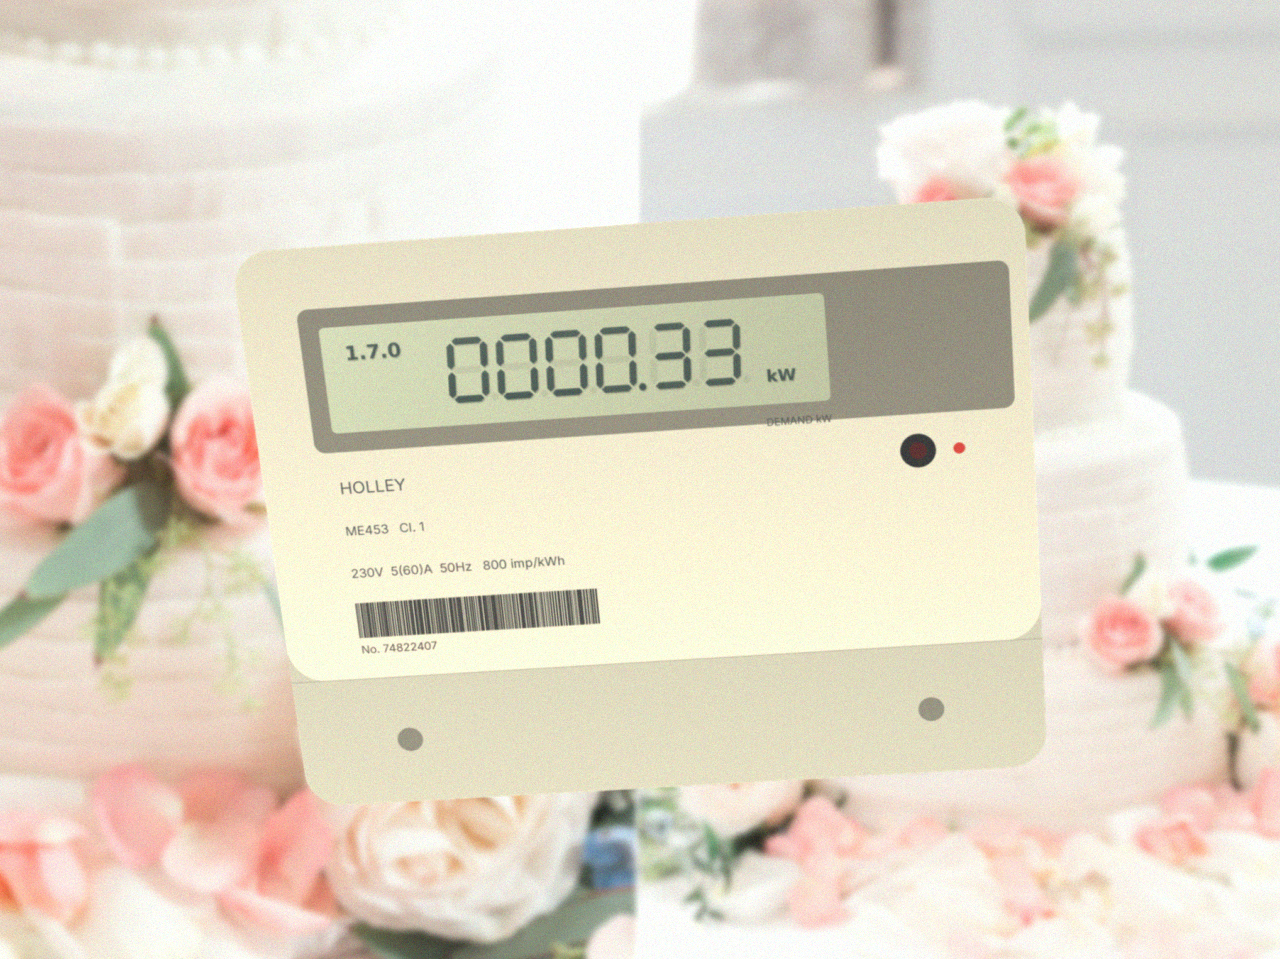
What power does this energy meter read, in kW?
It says 0.33 kW
